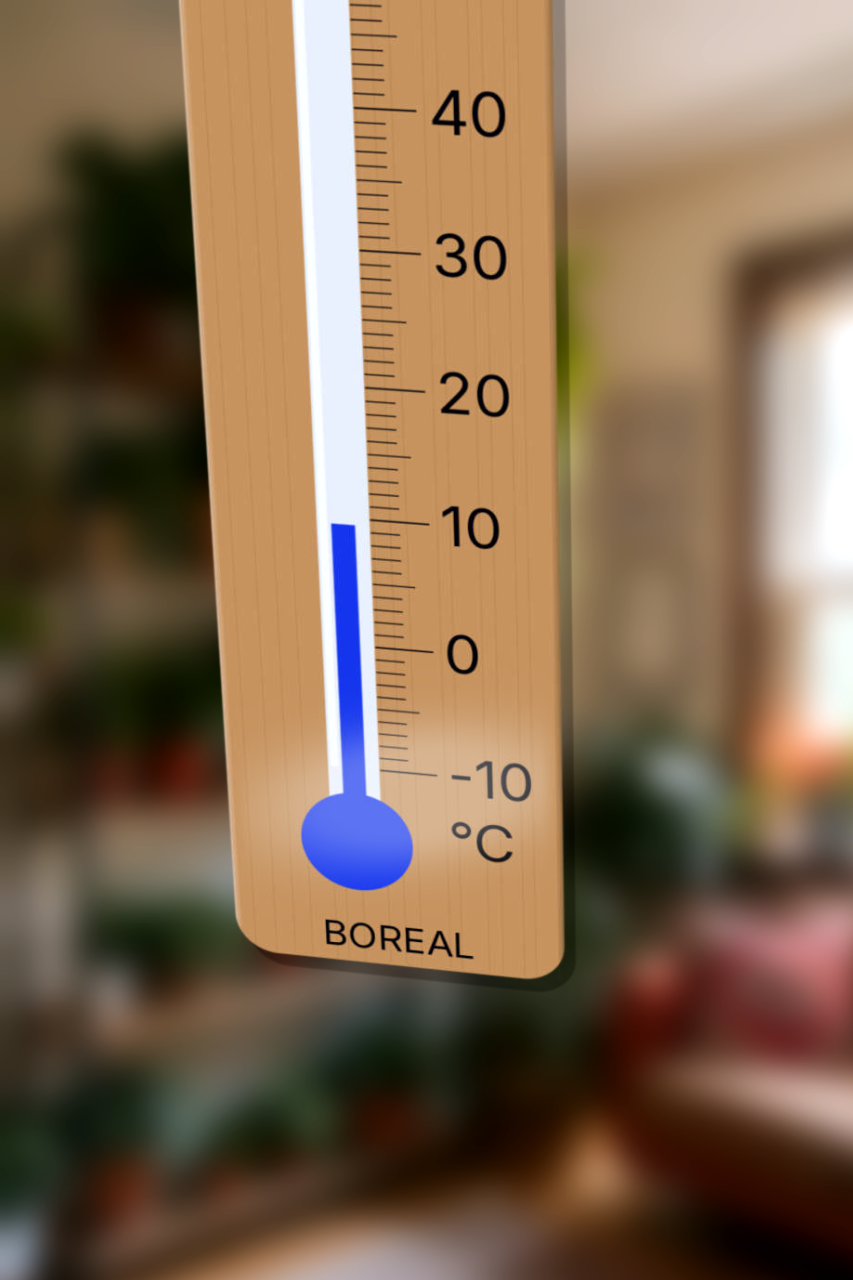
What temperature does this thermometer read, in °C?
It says 9.5 °C
